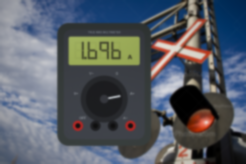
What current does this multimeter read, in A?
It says 1.696 A
